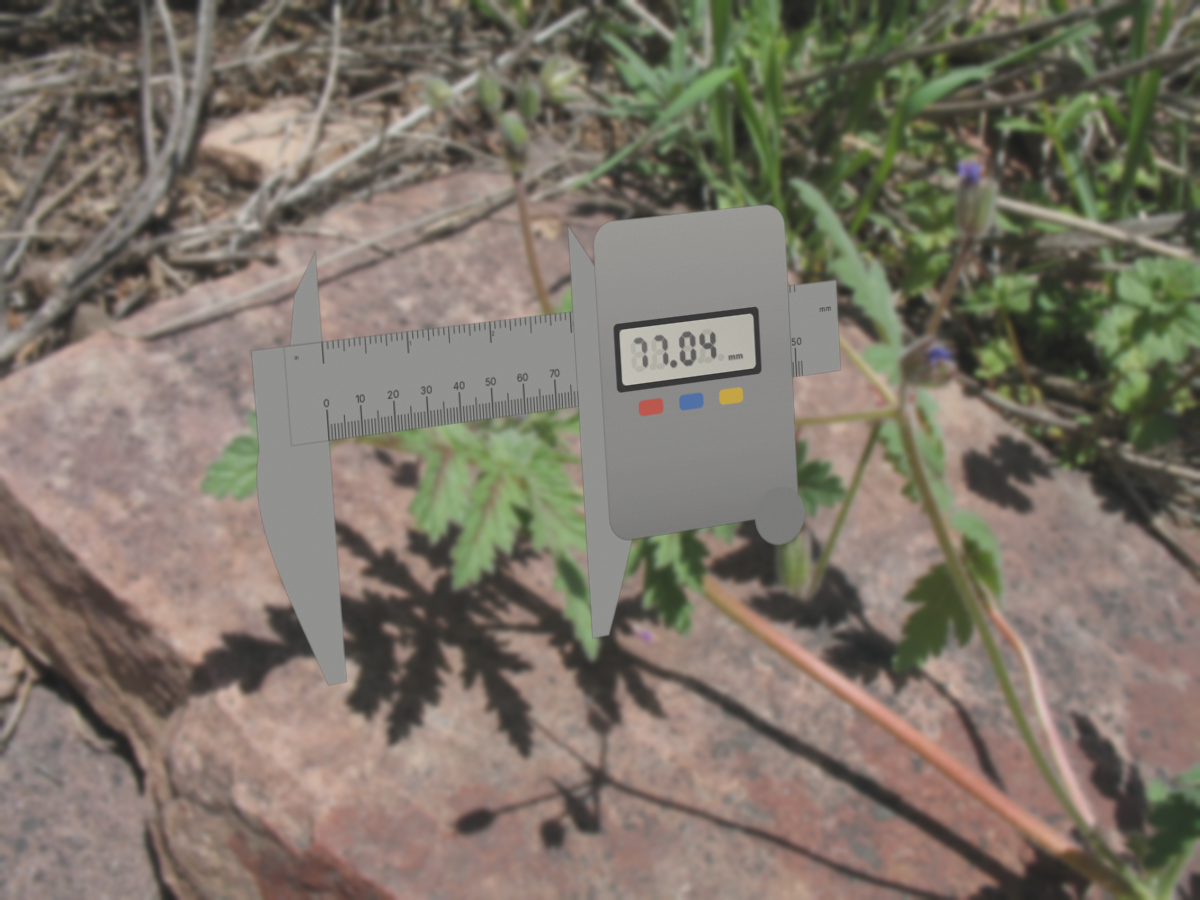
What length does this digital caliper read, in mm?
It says 77.04 mm
